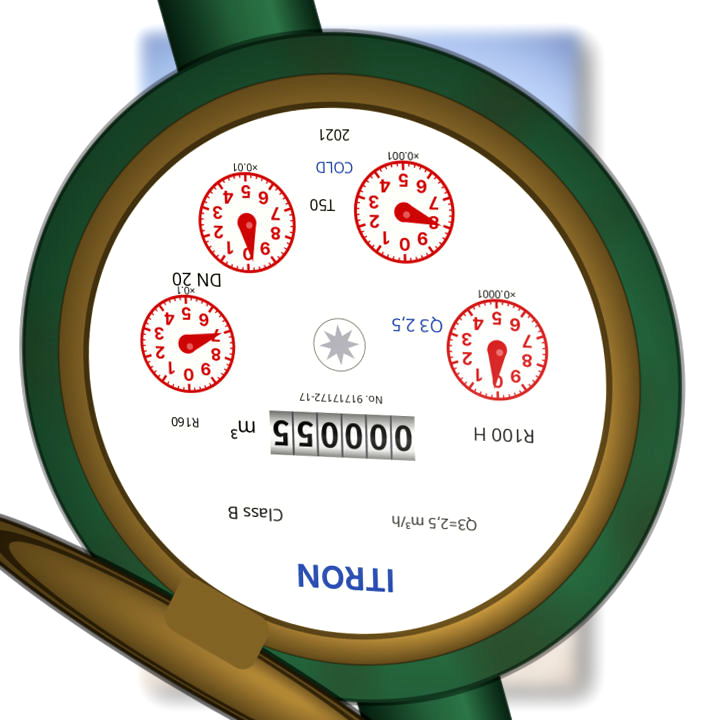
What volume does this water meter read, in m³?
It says 55.6980 m³
